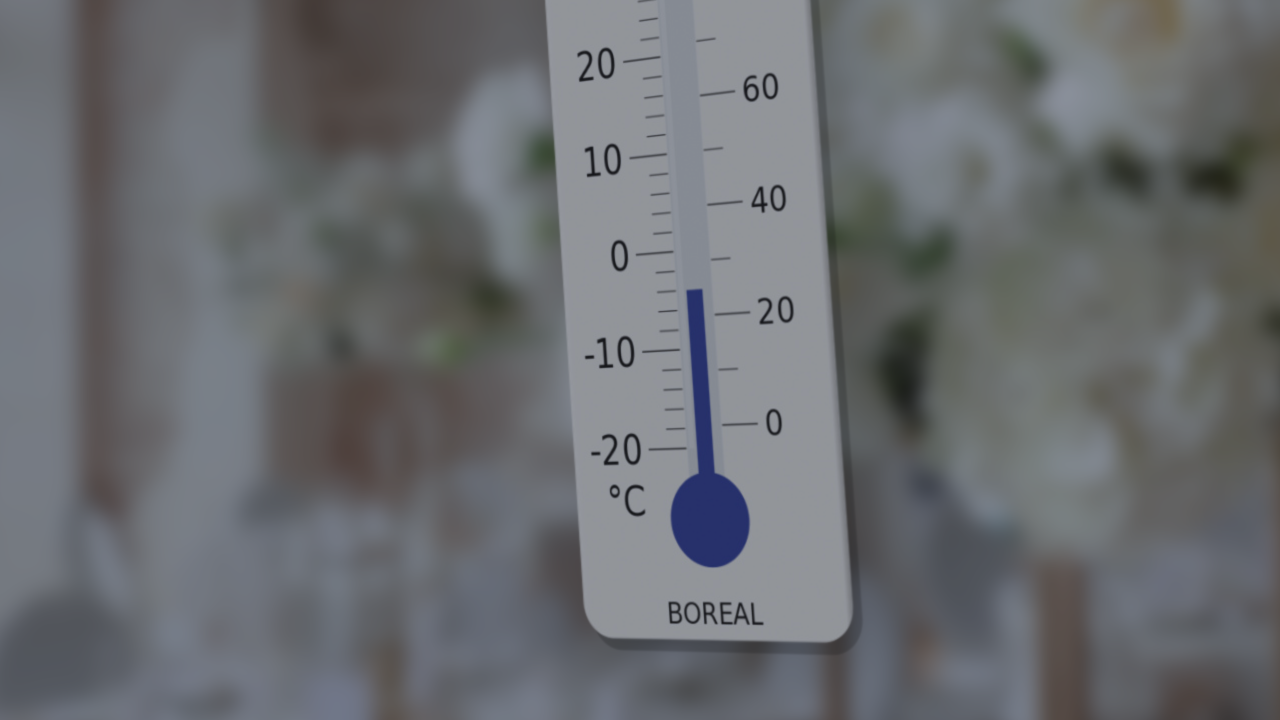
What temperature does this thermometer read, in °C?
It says -4 °C
